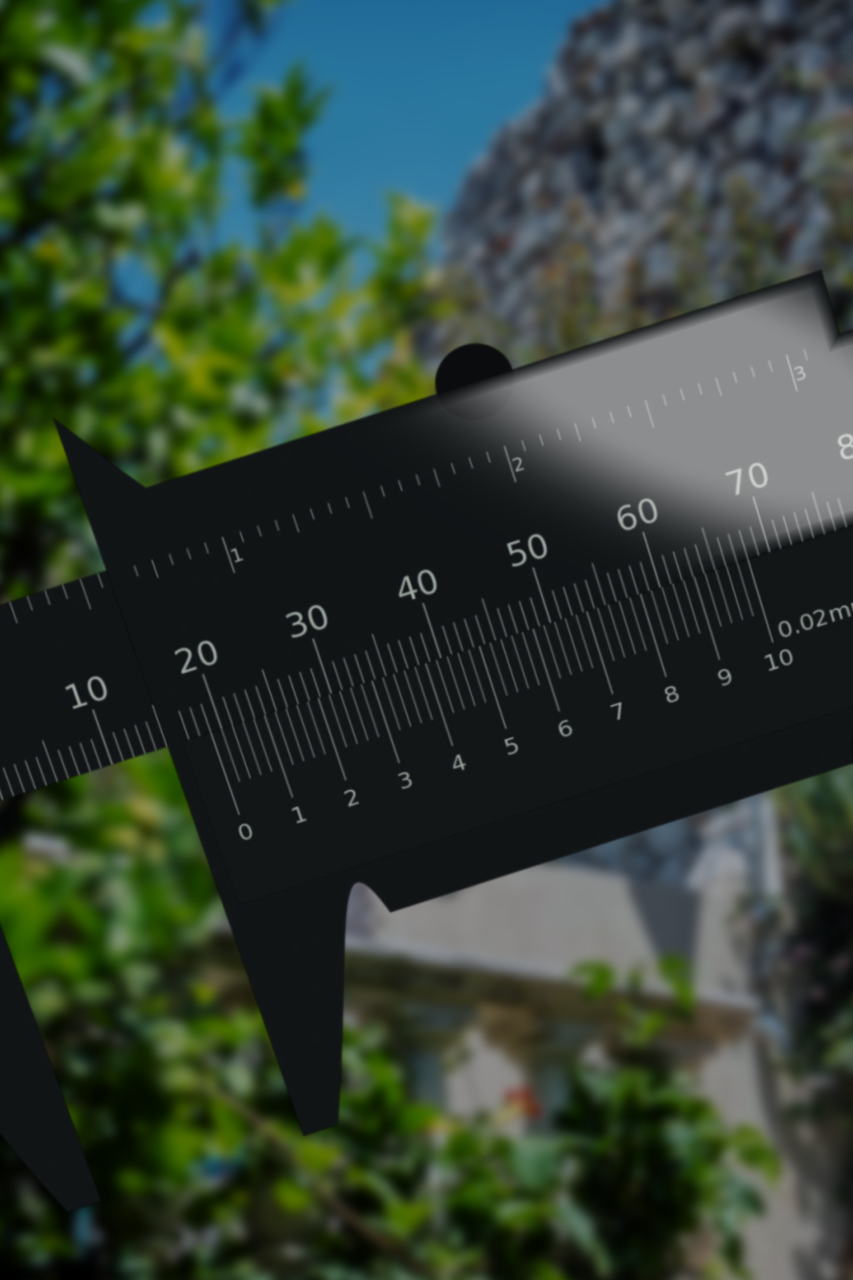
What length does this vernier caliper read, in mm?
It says 19.0 mm
